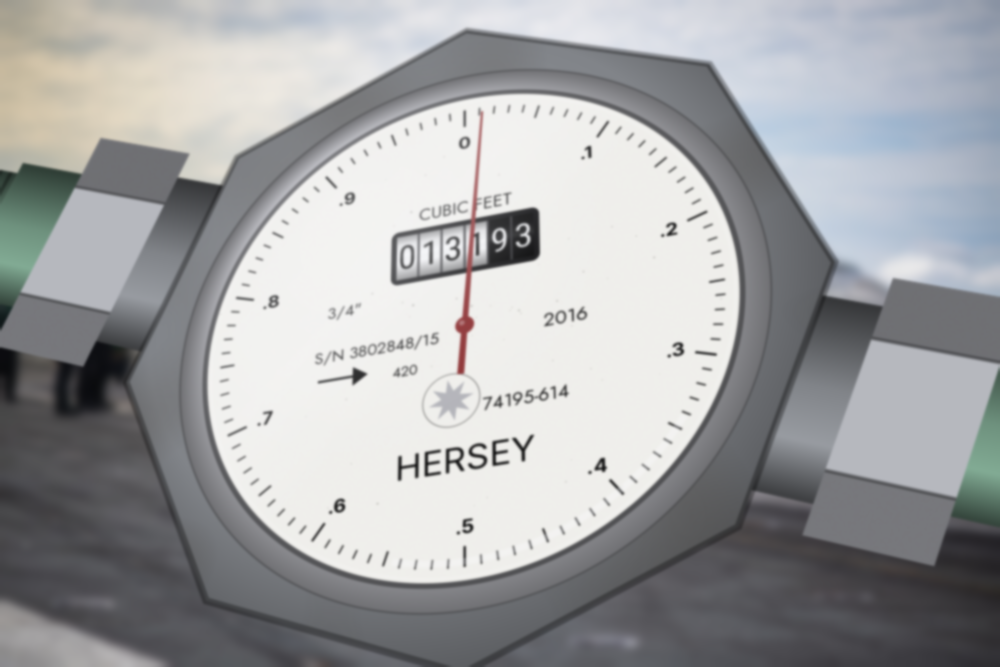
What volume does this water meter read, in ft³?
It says 13193.01 ft³
